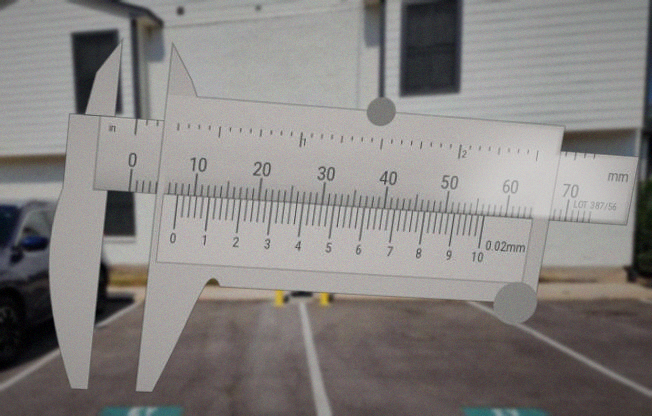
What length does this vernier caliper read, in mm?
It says 7.4 mm
